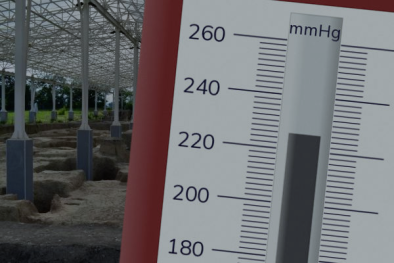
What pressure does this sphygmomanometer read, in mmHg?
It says 226 mmHg
